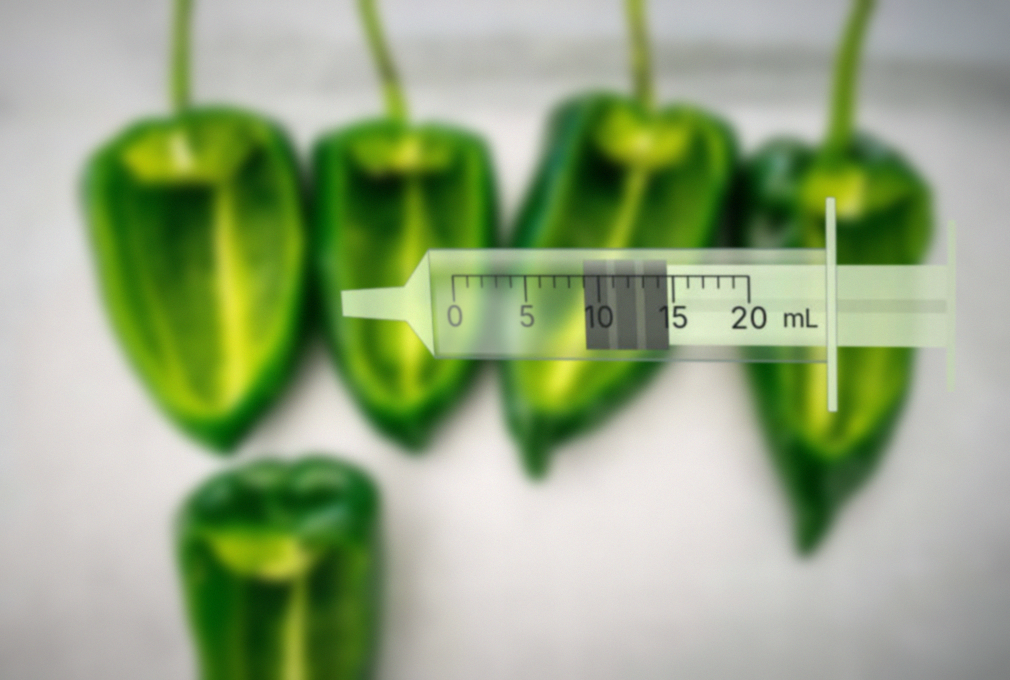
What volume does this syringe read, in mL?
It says 9 mL
